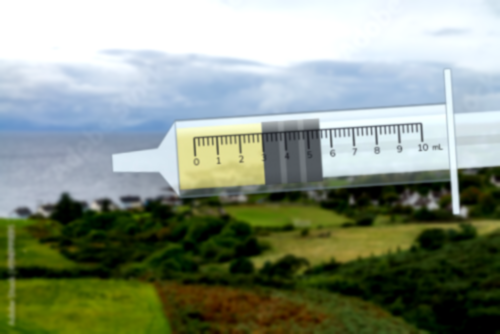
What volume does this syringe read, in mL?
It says 3 mL
